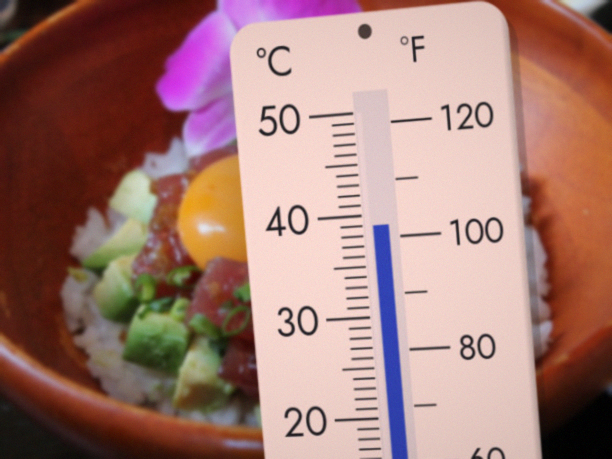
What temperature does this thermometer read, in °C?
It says 39 °C
